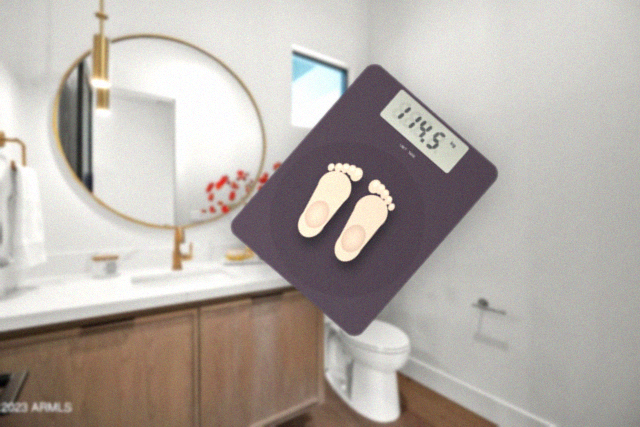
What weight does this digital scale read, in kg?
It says 114.5 kg
